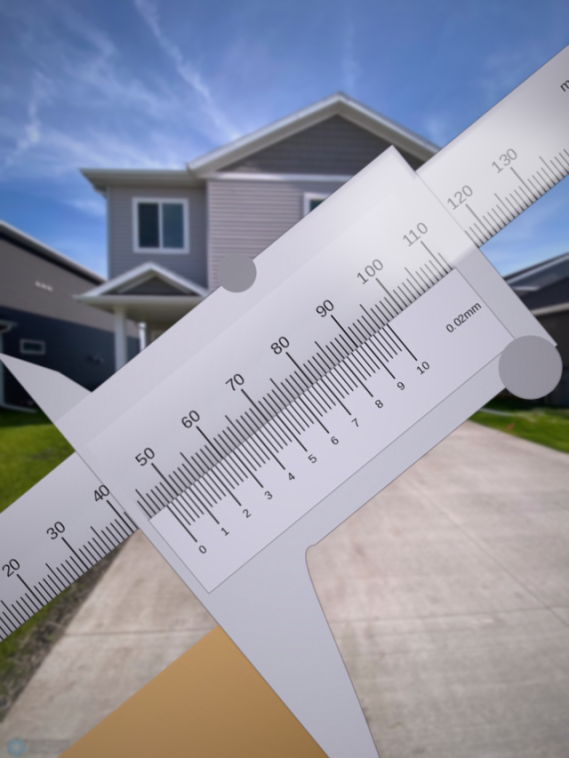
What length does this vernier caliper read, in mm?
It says 47.4 mm
